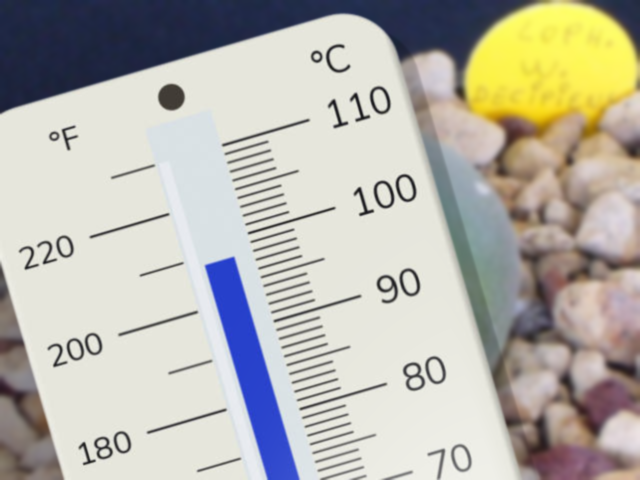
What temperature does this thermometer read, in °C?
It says 98 °C
